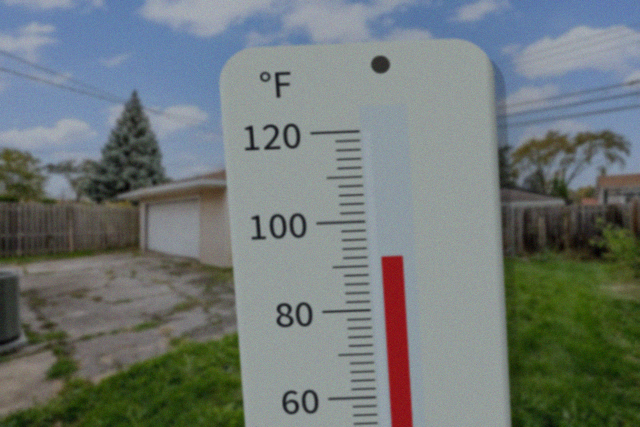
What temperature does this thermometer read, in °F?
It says 92 °F
